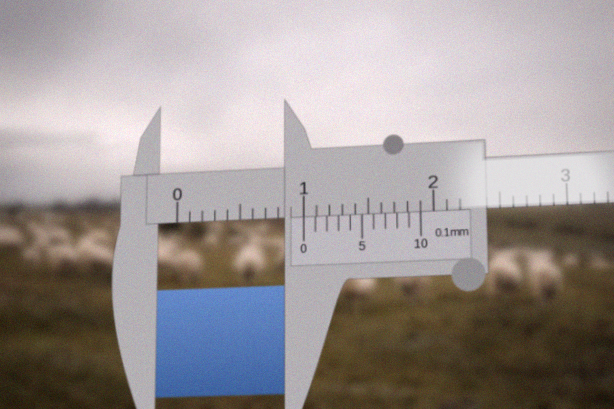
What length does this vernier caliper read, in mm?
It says 10.0 mm
